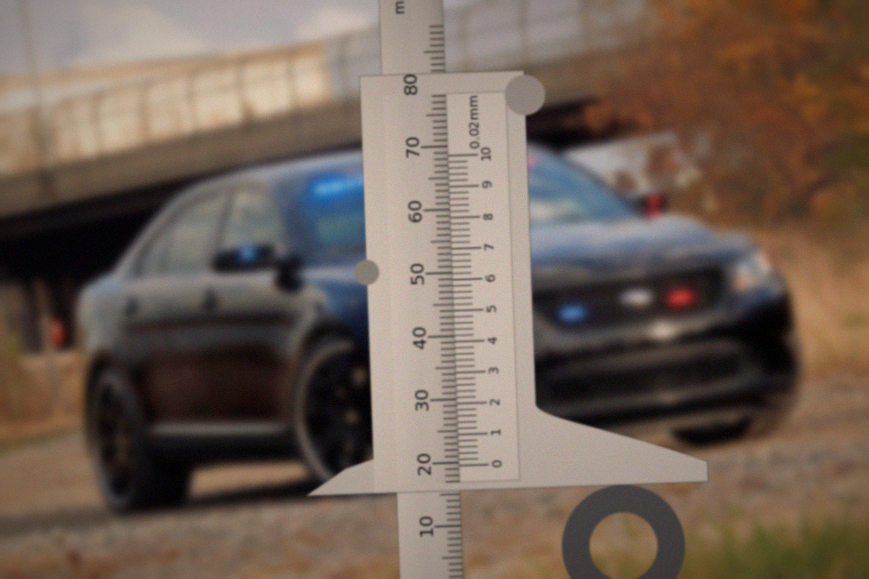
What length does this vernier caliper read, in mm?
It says 19.5 mm
